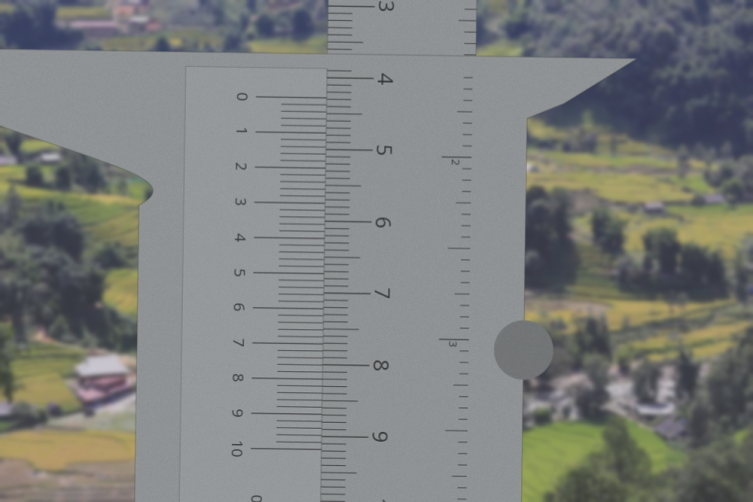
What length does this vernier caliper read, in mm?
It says 42.8 mm
